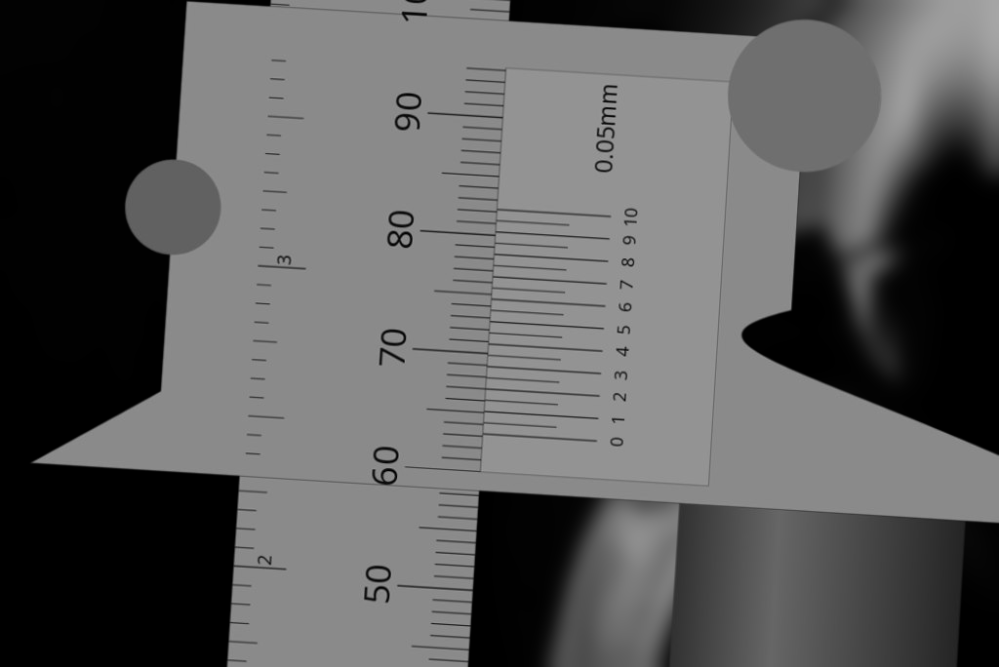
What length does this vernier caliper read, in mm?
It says 63.2 mm
